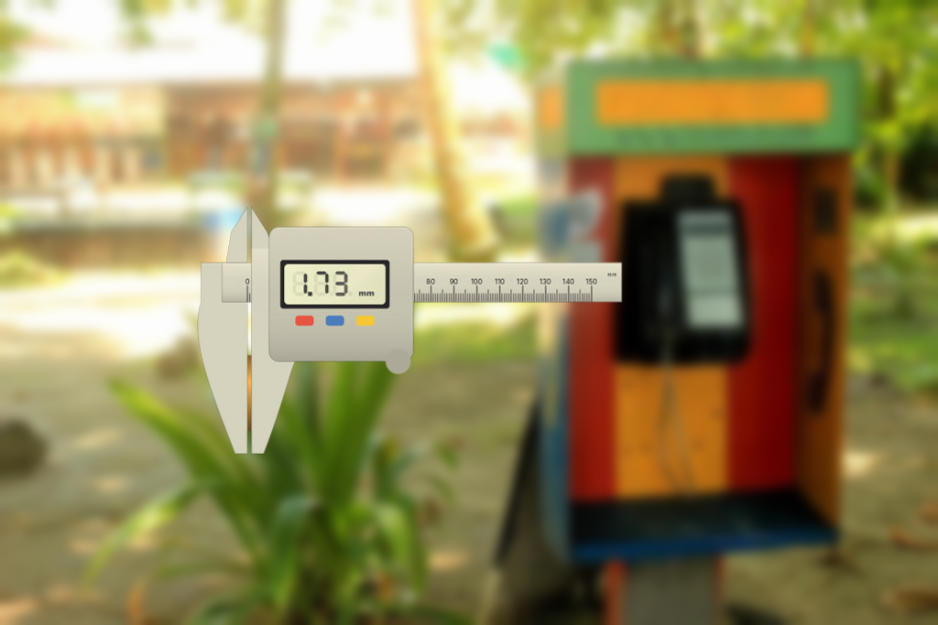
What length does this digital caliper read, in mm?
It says 1.73 mm
